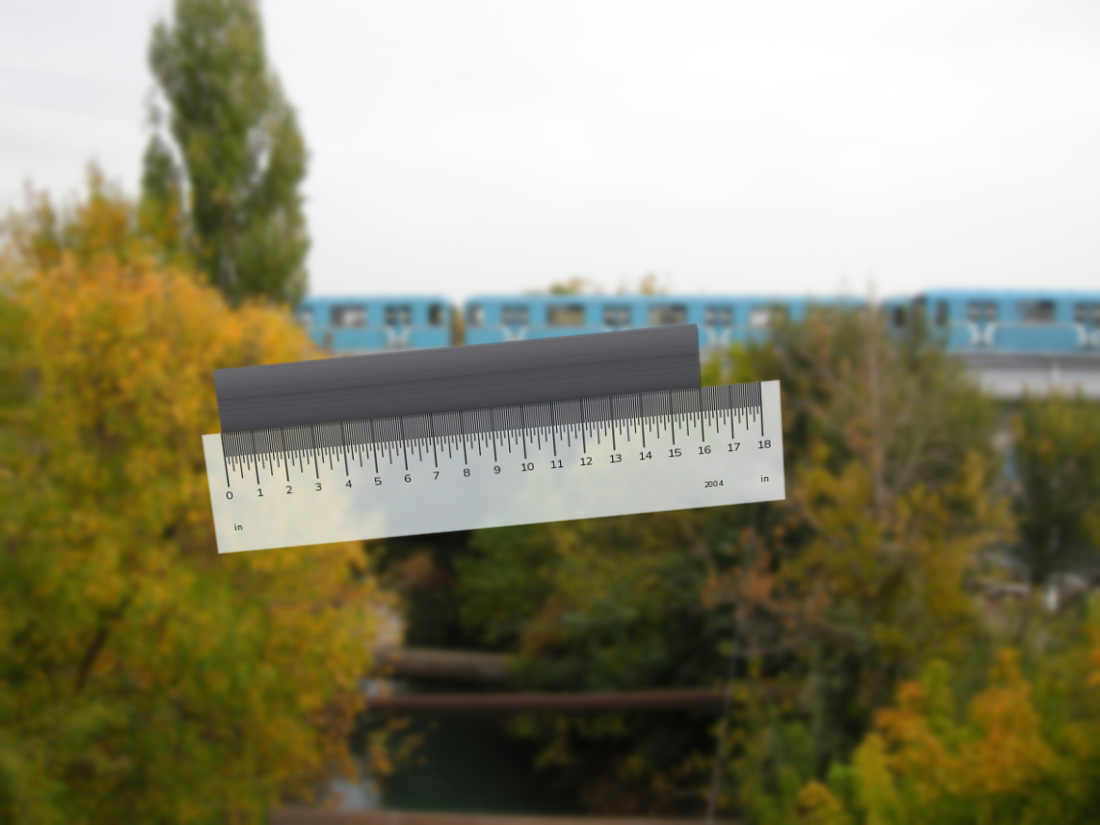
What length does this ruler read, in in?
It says 16 in
